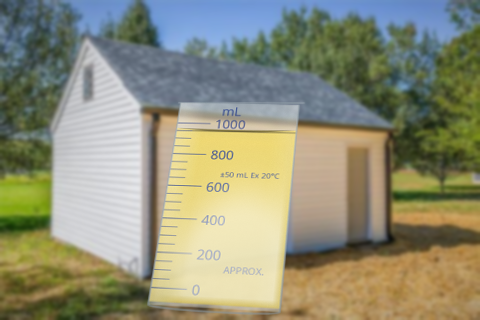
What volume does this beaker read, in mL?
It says 950 mL
